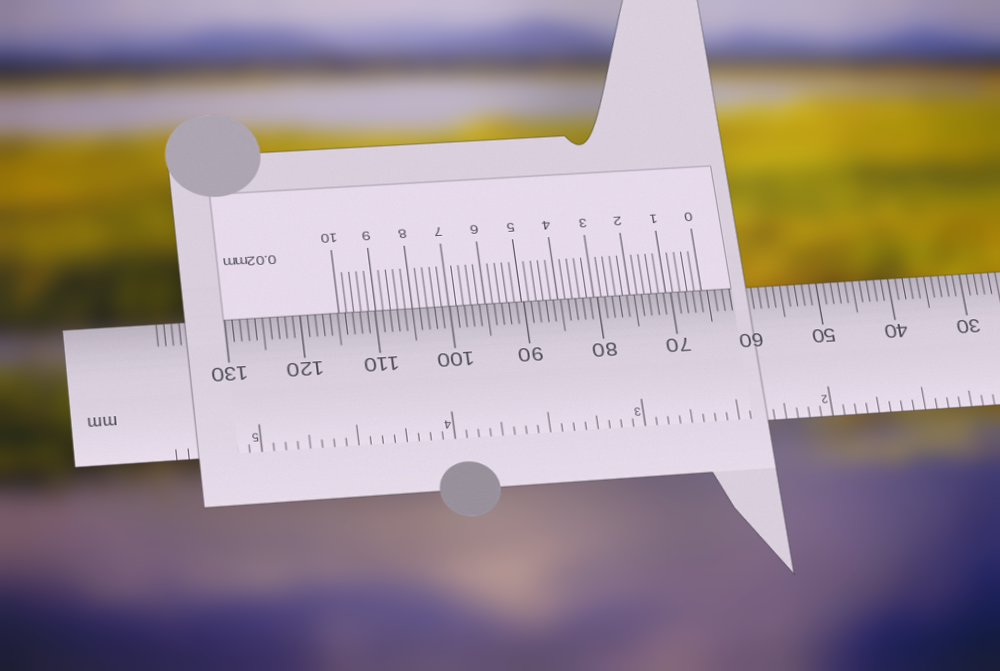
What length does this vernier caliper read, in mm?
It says 65.8 mm
